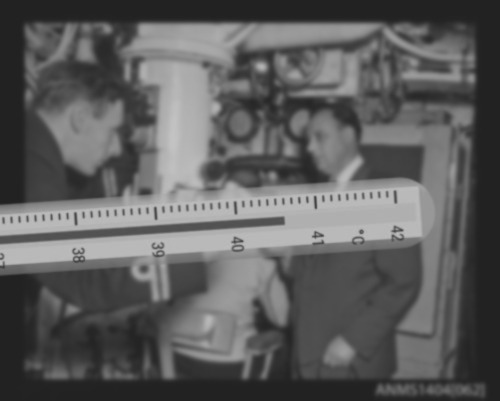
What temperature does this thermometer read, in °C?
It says 40.6 °C
